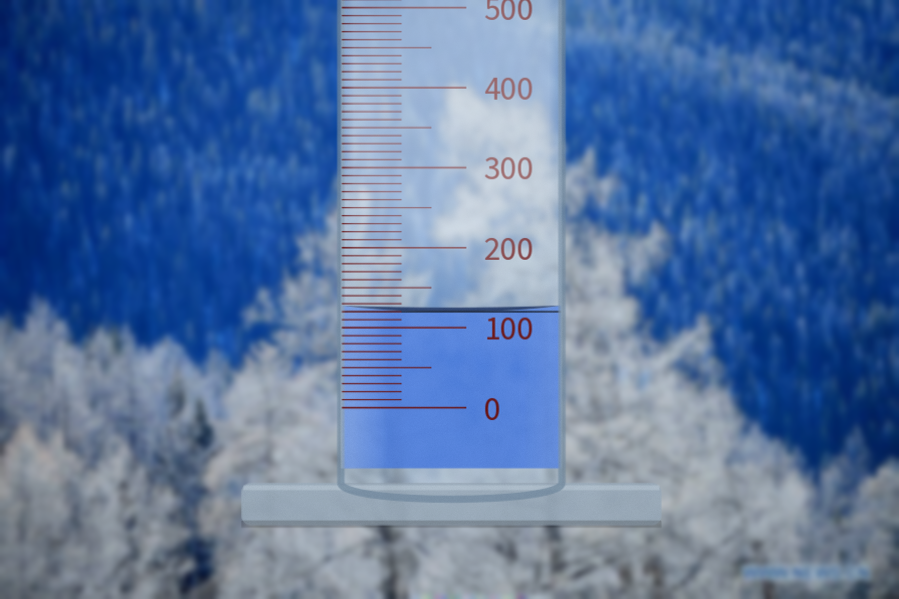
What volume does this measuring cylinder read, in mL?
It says 120 mL
